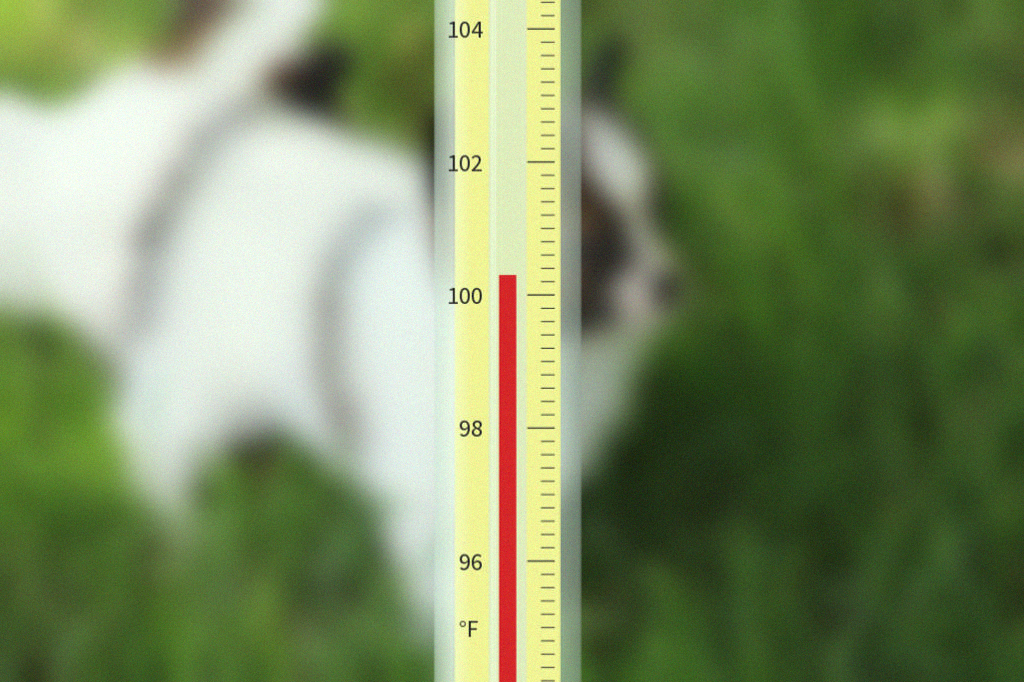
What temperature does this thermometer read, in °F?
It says 100.3 °F
